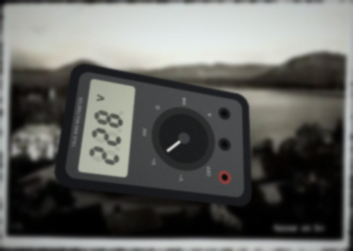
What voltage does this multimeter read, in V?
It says 228 V
